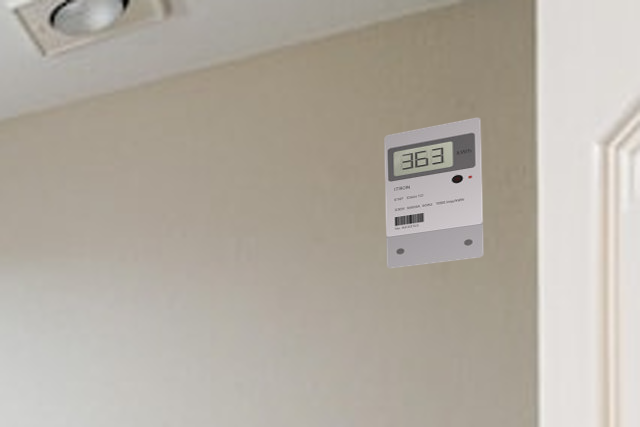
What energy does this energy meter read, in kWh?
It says 363 kWh
